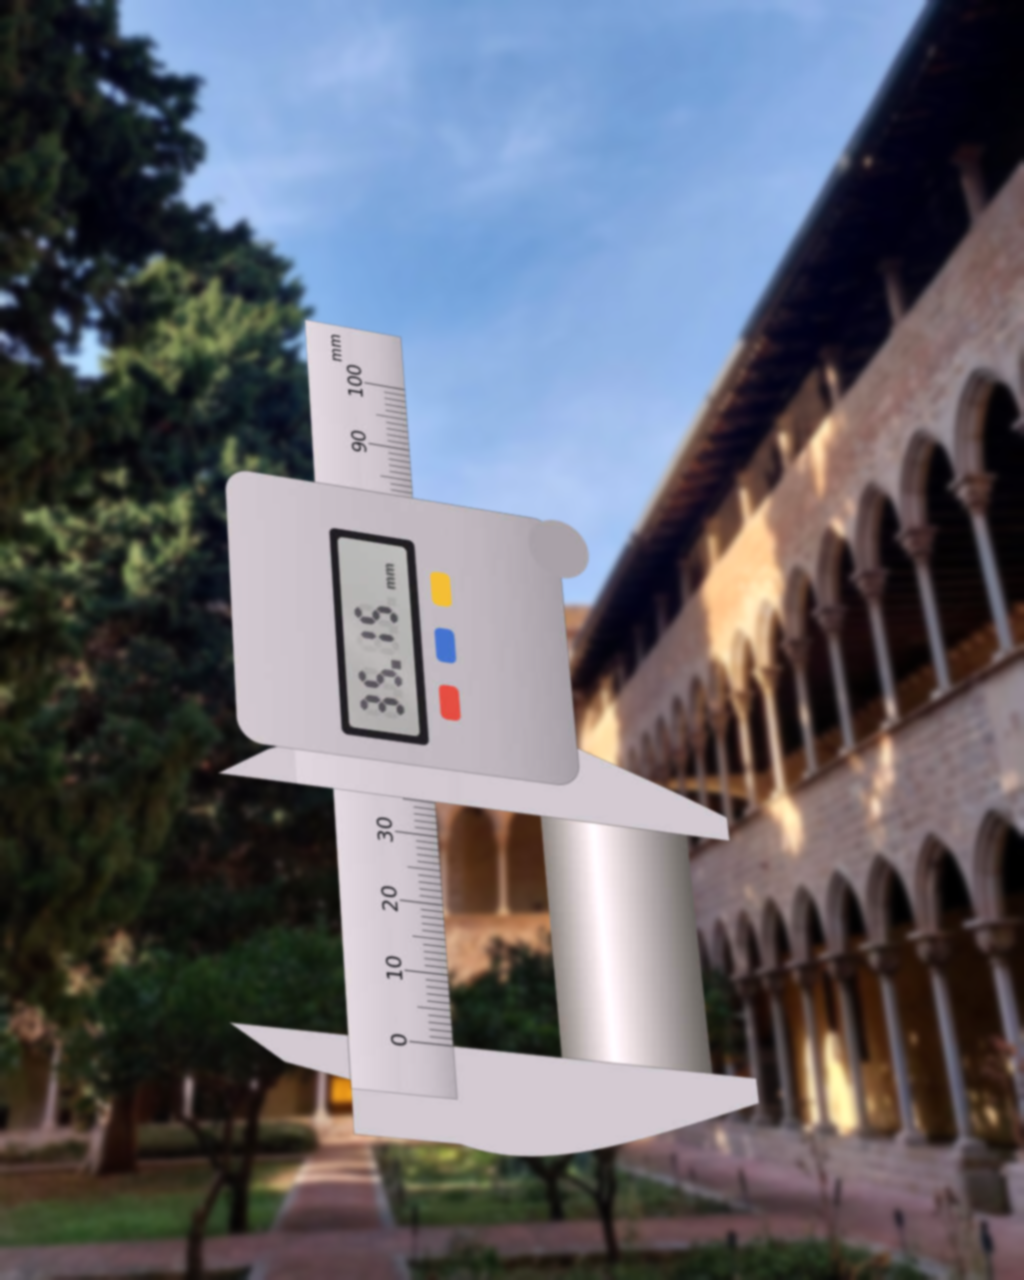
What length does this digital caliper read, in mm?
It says 35.15 mm
